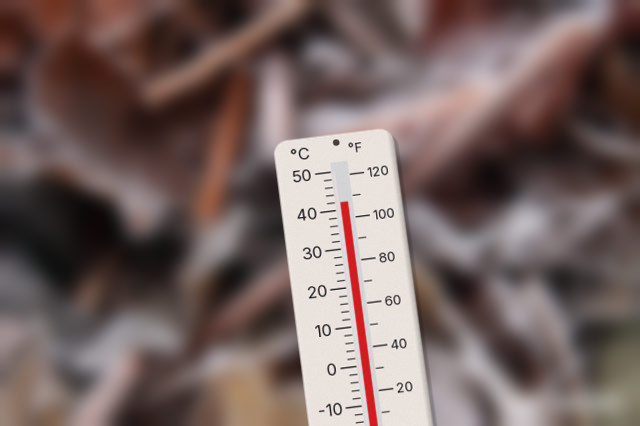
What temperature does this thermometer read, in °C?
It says 42 °C
